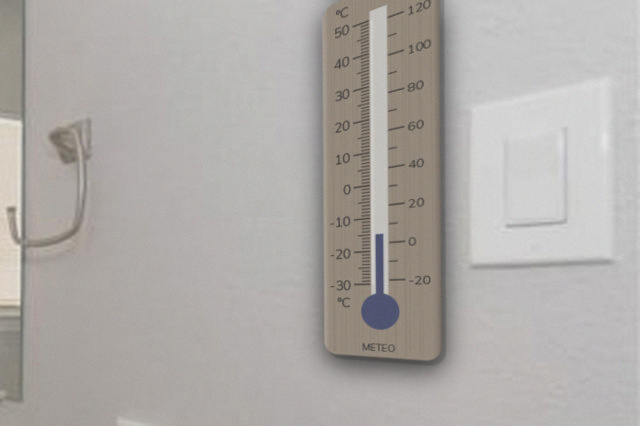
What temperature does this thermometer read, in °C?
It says -15 °C
